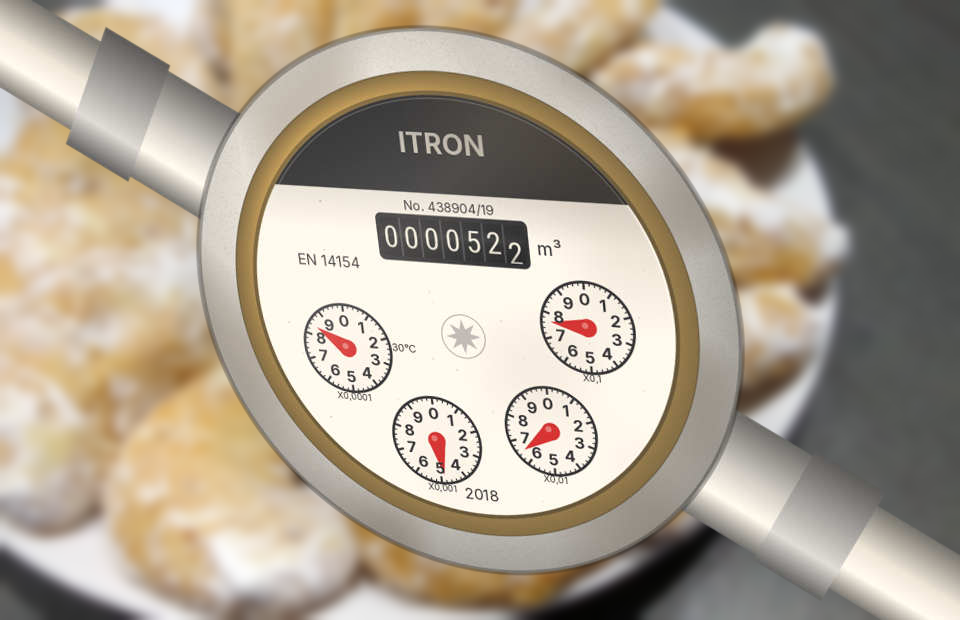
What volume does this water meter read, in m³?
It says 521.7648 m³
